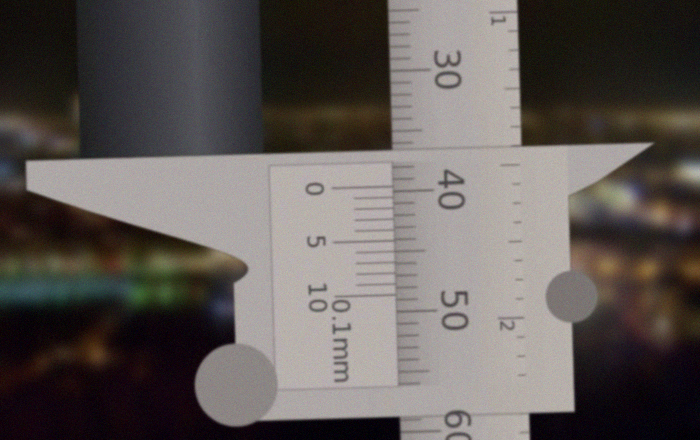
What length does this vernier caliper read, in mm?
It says 39.6 mm
